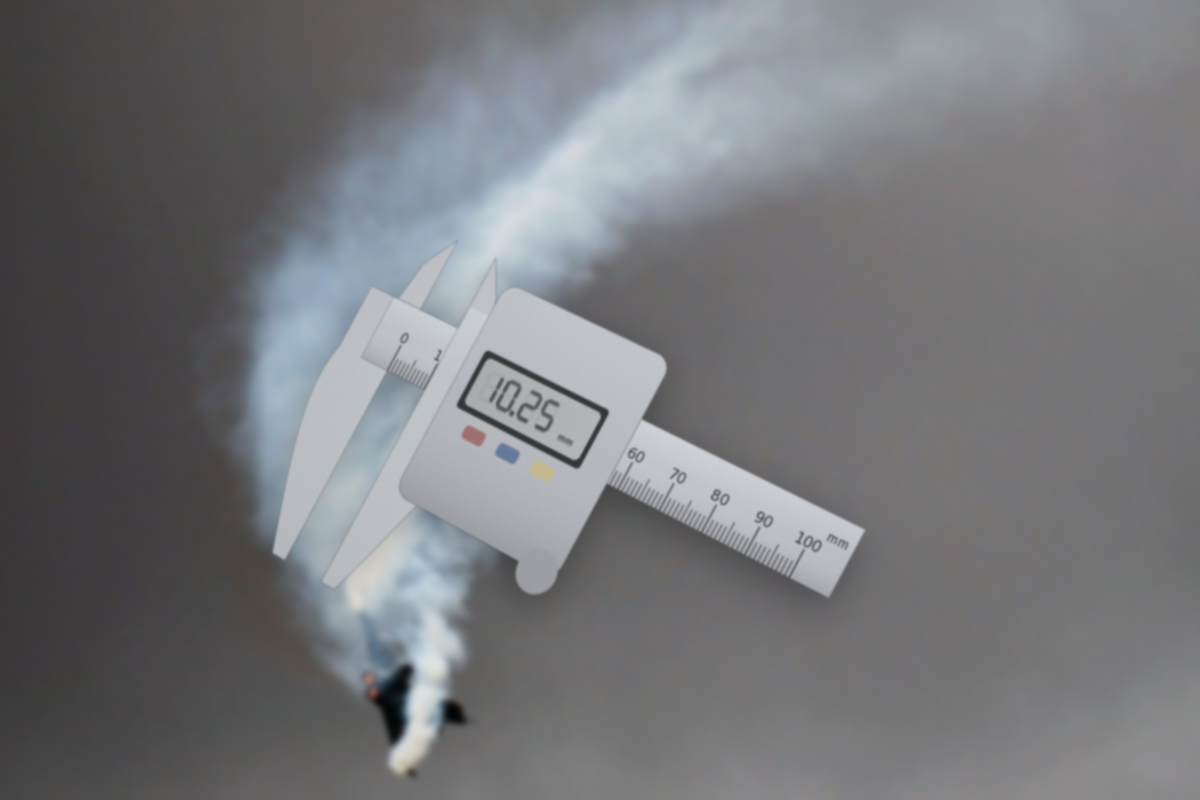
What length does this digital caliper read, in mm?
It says 10.25 mm
